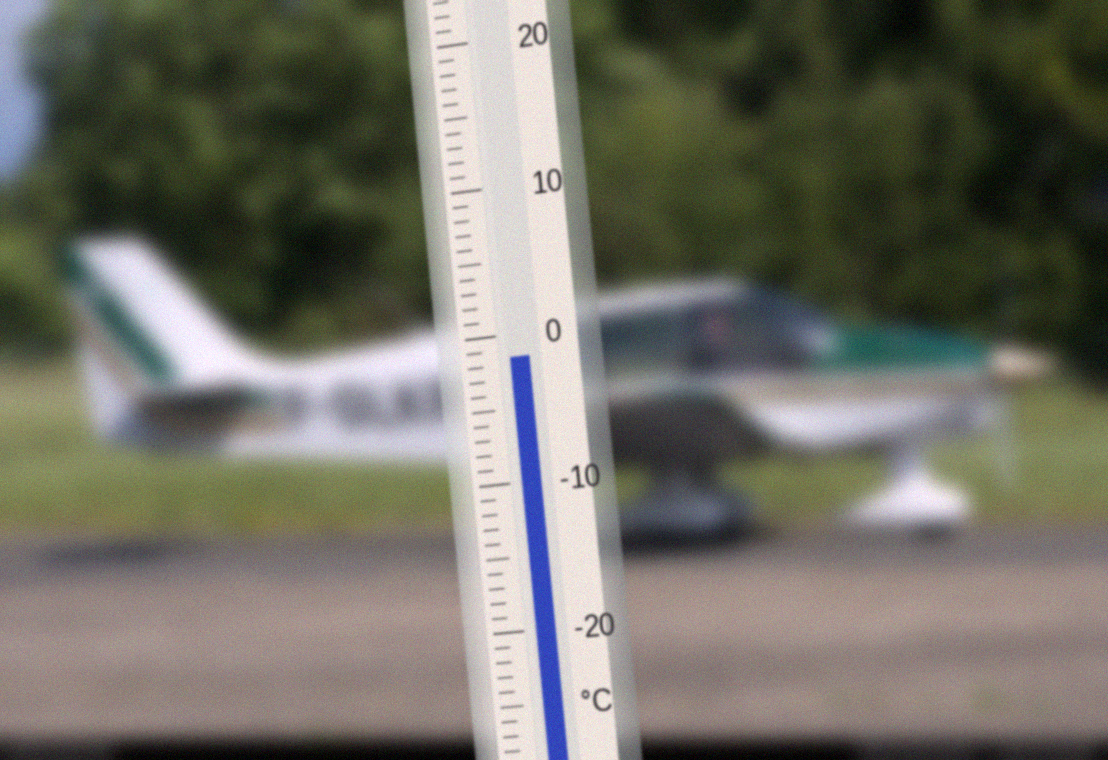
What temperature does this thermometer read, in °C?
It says -1.5 °C
